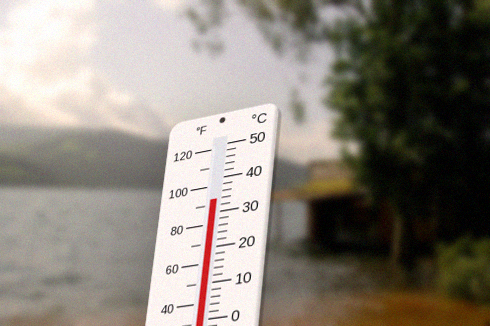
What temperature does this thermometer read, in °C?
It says 34 °C
